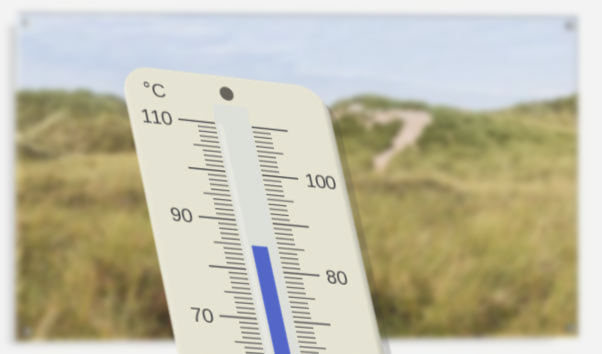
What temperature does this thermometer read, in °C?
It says 85 °C
